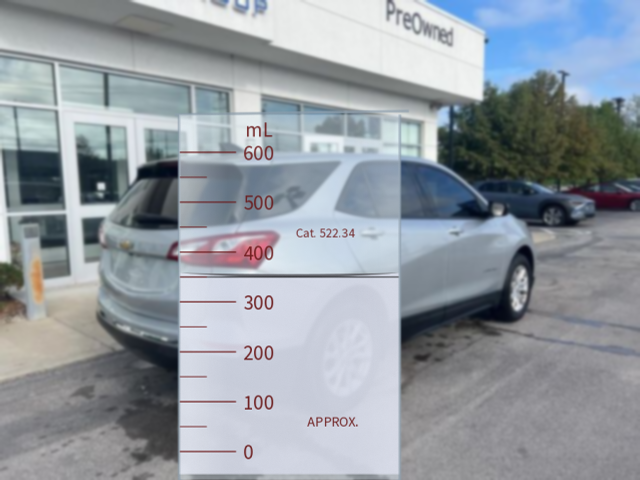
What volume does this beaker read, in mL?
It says 350 mL
